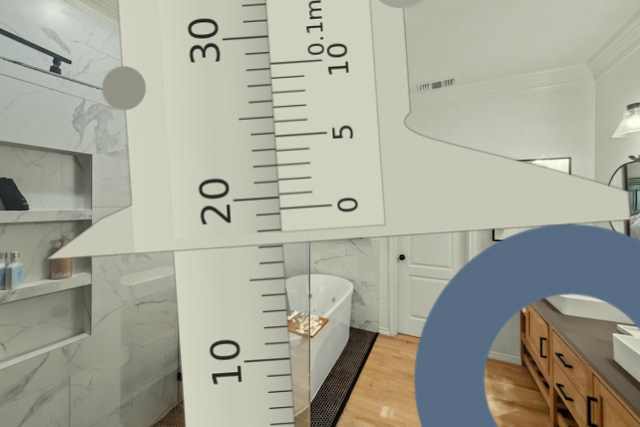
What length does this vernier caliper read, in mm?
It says 19.3 mm
